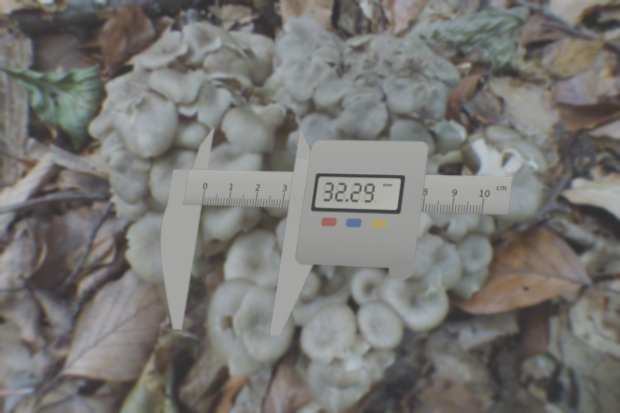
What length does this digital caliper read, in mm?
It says 32.29 mm
